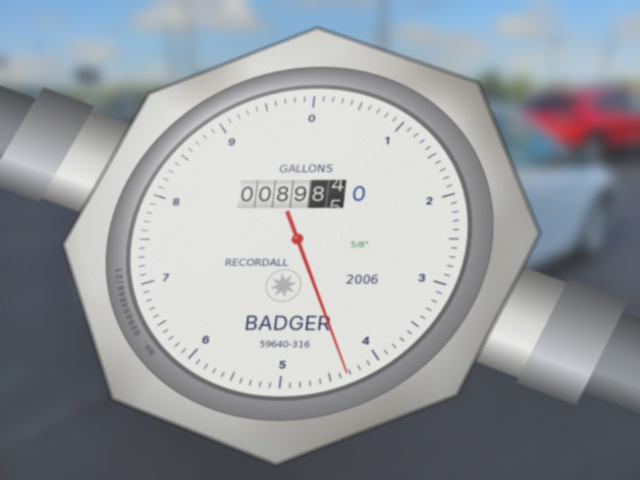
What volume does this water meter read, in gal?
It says 89844.3 gal
